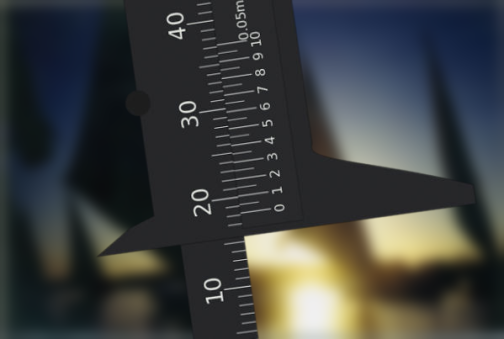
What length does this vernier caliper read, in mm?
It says 18.2 mm
